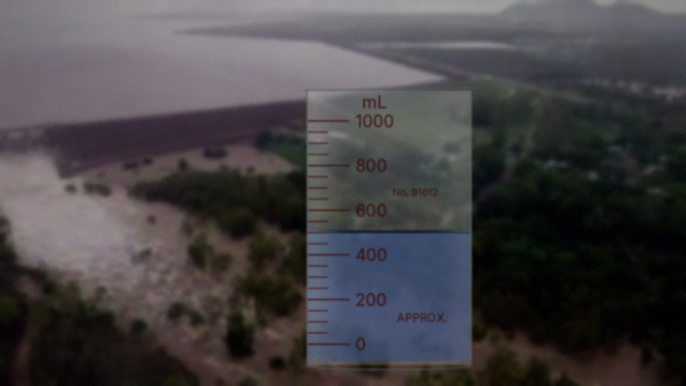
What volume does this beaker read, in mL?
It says 500 mL
